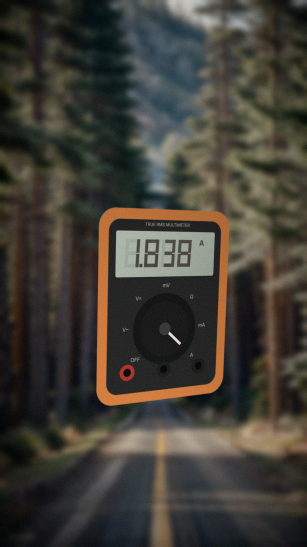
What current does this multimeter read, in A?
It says 1.838 A
